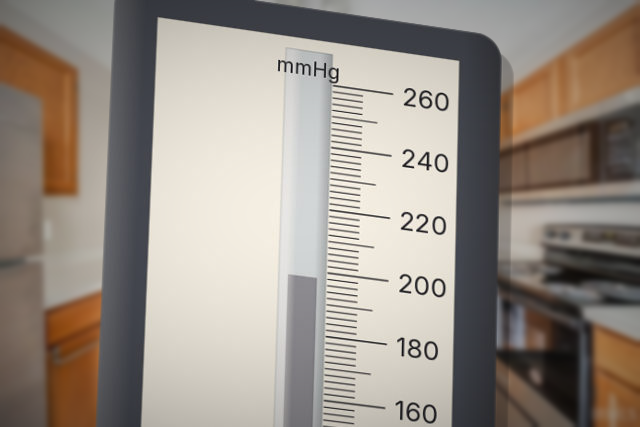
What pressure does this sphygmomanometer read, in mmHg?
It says 198 mmHg
